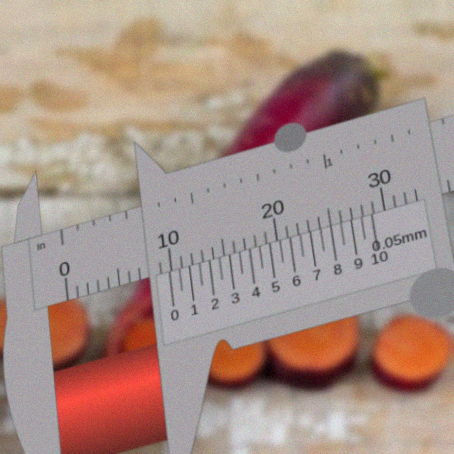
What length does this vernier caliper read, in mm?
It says 9.8 mm
